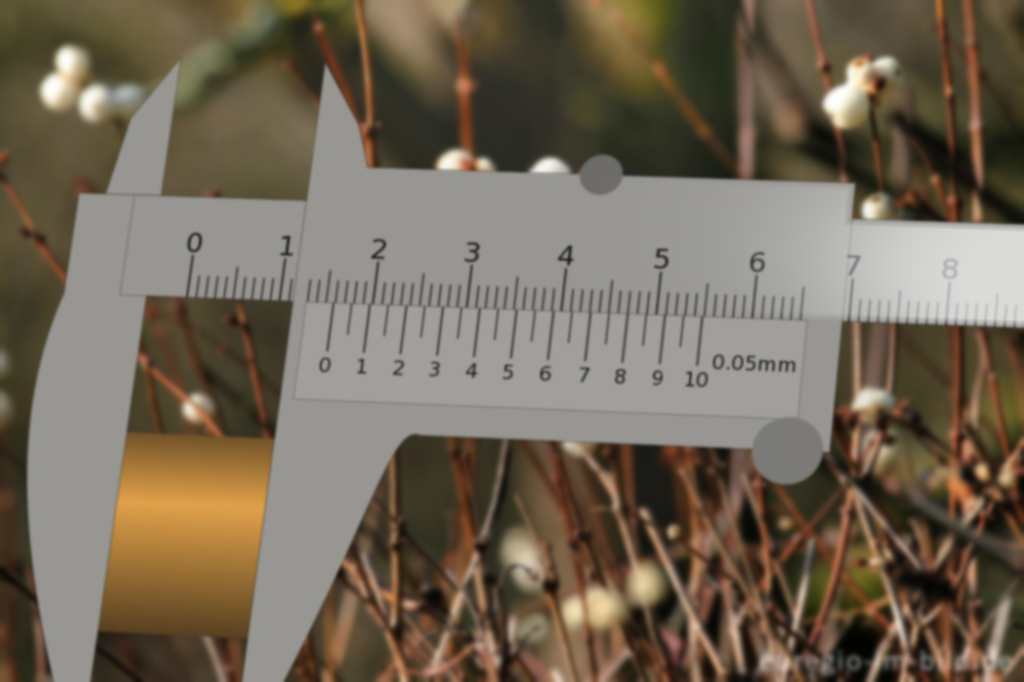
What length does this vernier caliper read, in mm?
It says 15.8 mm
